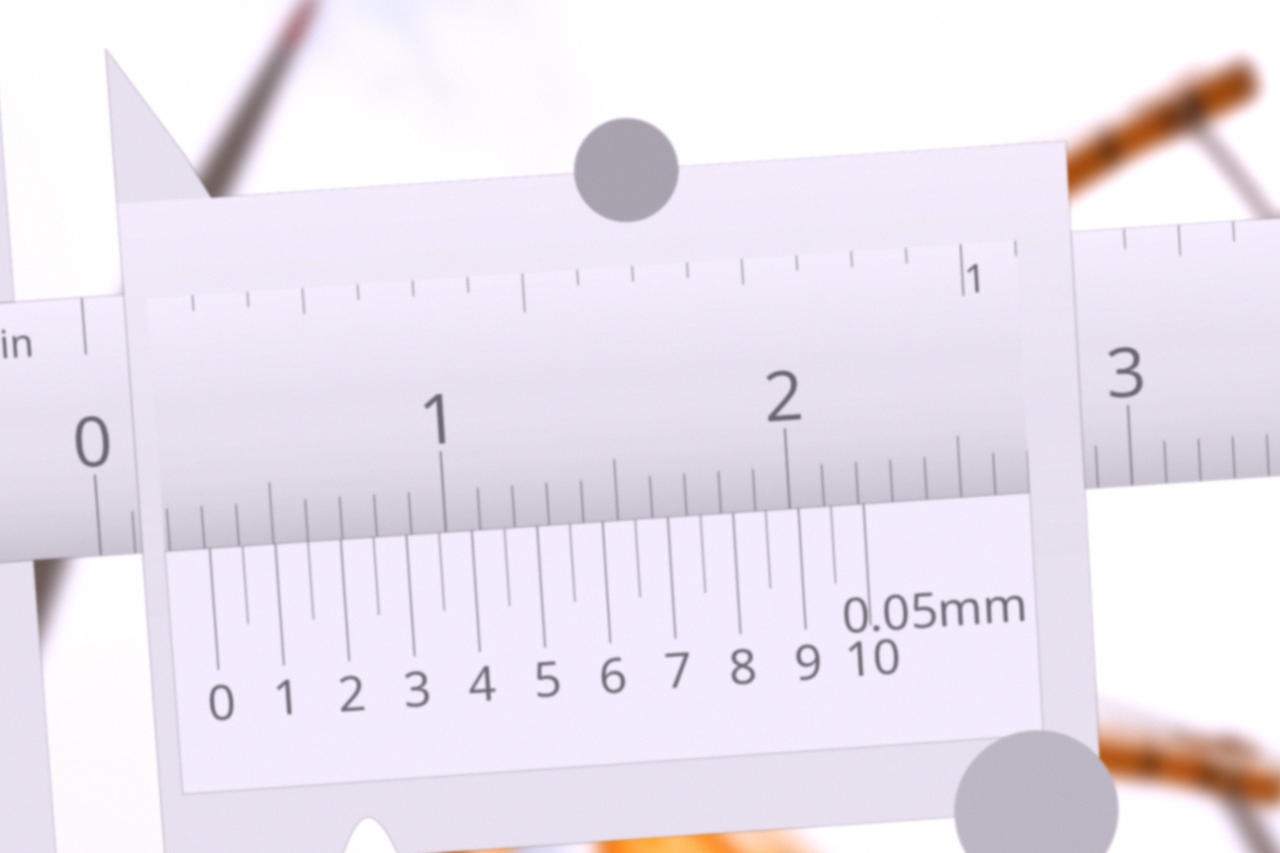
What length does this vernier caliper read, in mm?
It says 3.15 mm
